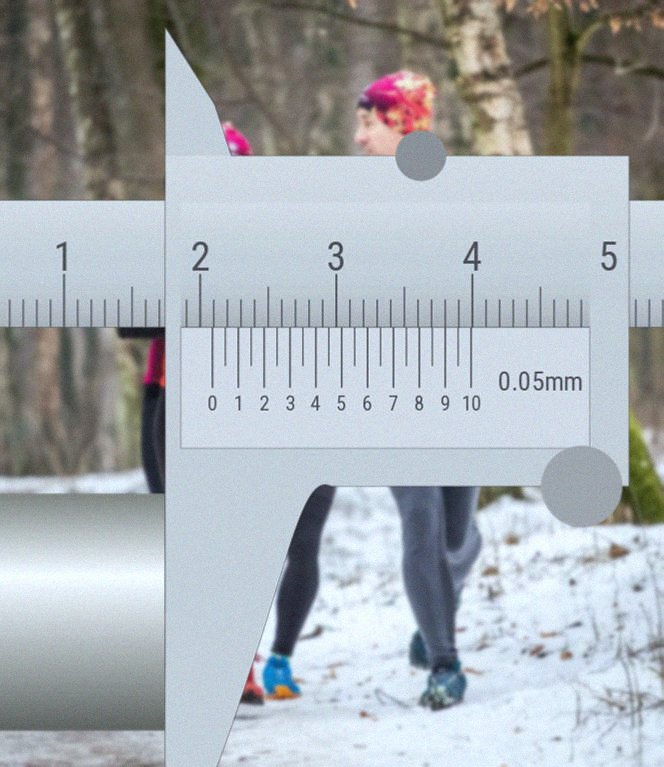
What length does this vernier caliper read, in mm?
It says 20.9 mm
